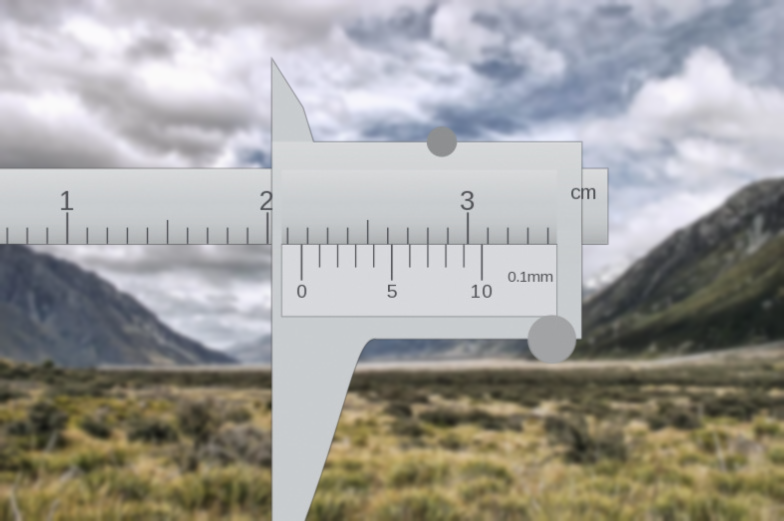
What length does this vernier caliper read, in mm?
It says 21.7 mm
